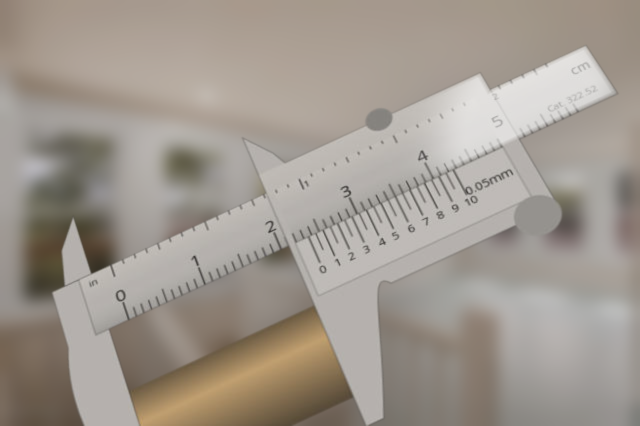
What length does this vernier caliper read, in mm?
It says 23.6 mm
